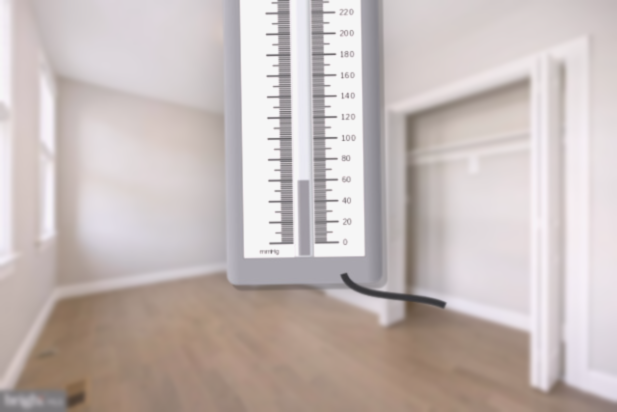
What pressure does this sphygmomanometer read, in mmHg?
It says 60 mmHg
